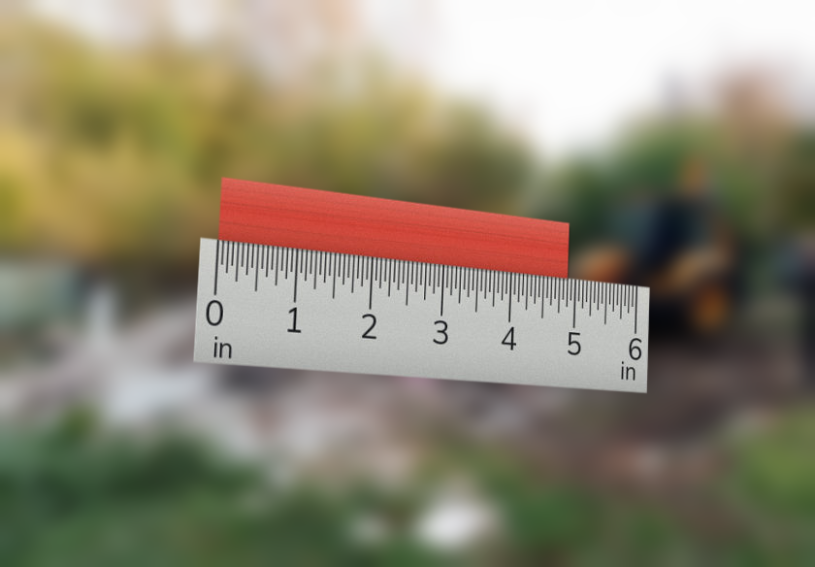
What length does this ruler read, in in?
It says 4.875 in
